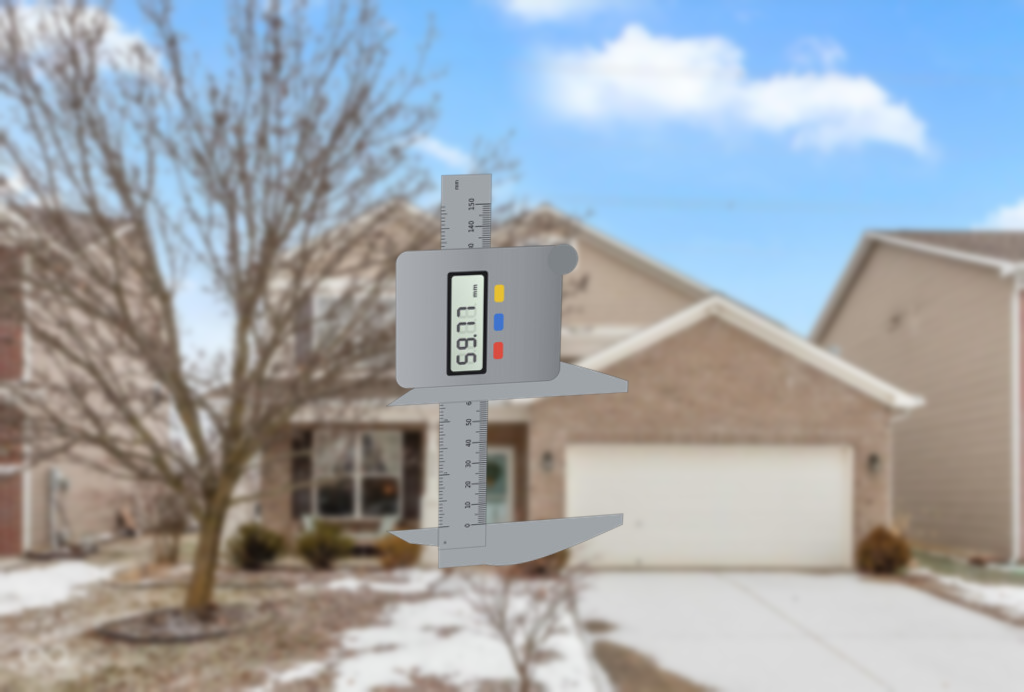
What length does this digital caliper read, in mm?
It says 59.77 mm
